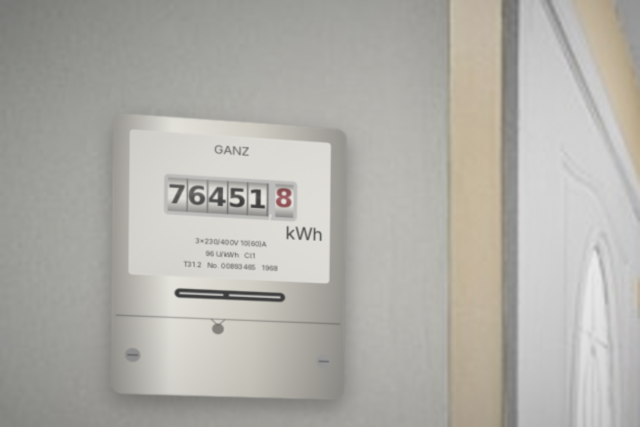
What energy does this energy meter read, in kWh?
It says 76451.8 kWh
